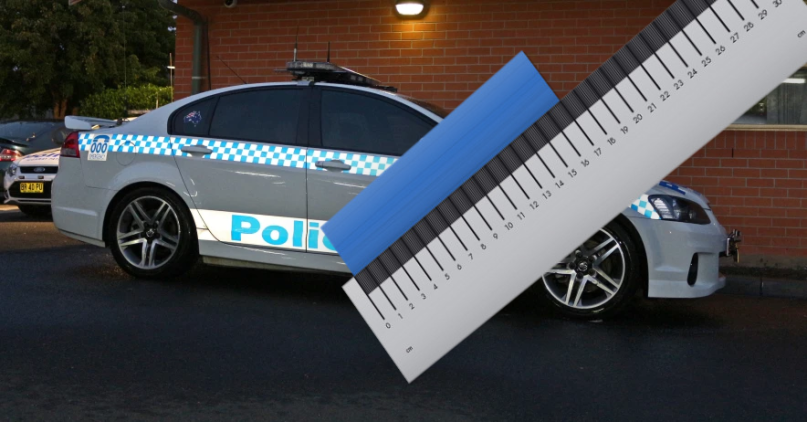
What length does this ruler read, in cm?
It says 17 cm
